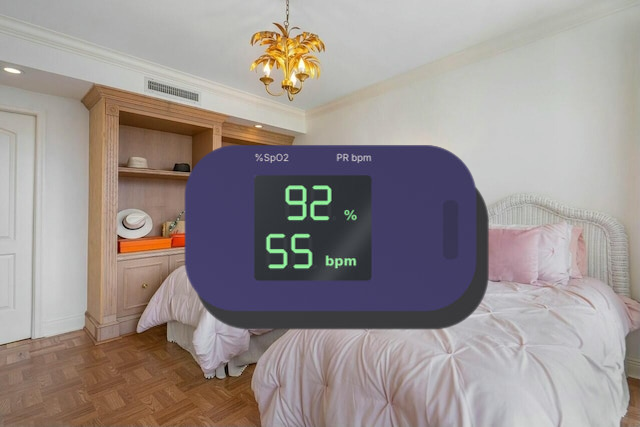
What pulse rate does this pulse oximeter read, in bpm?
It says 55 bpm
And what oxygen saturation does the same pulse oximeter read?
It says 92 %
